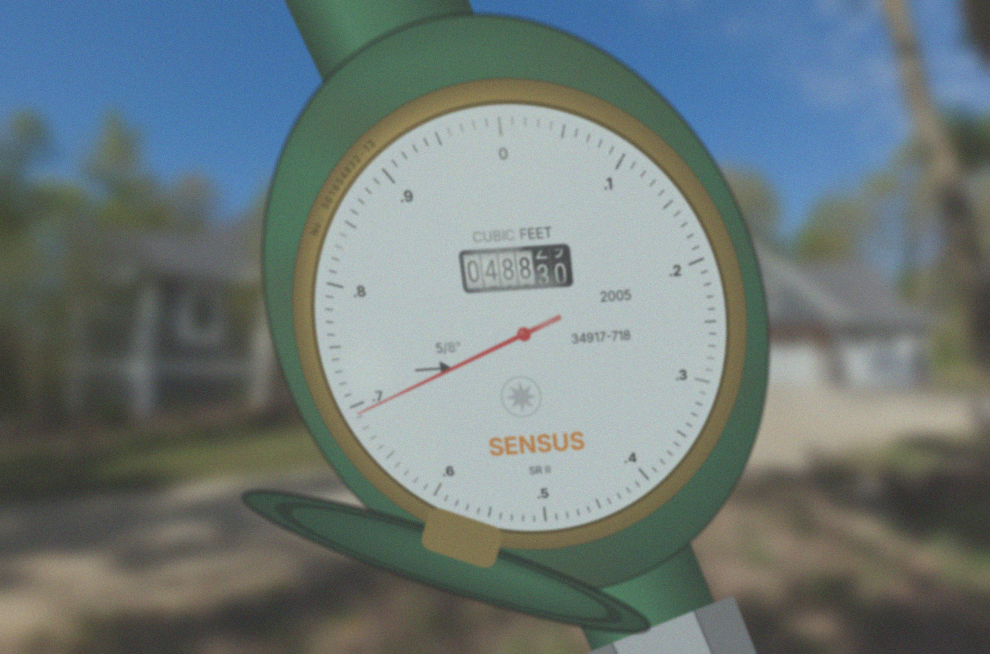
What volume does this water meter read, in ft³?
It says 48829.69 ft³
